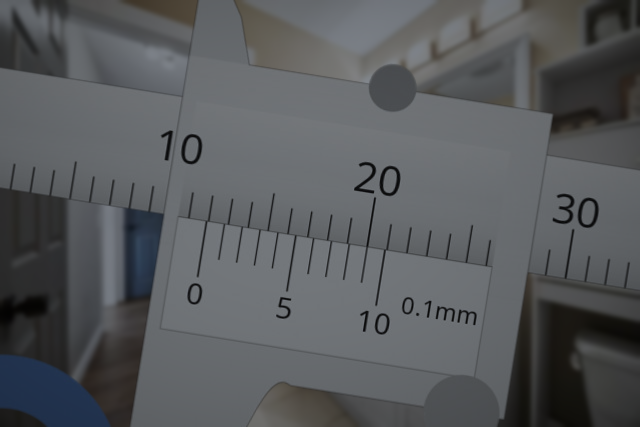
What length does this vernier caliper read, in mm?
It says 11.9 mm
